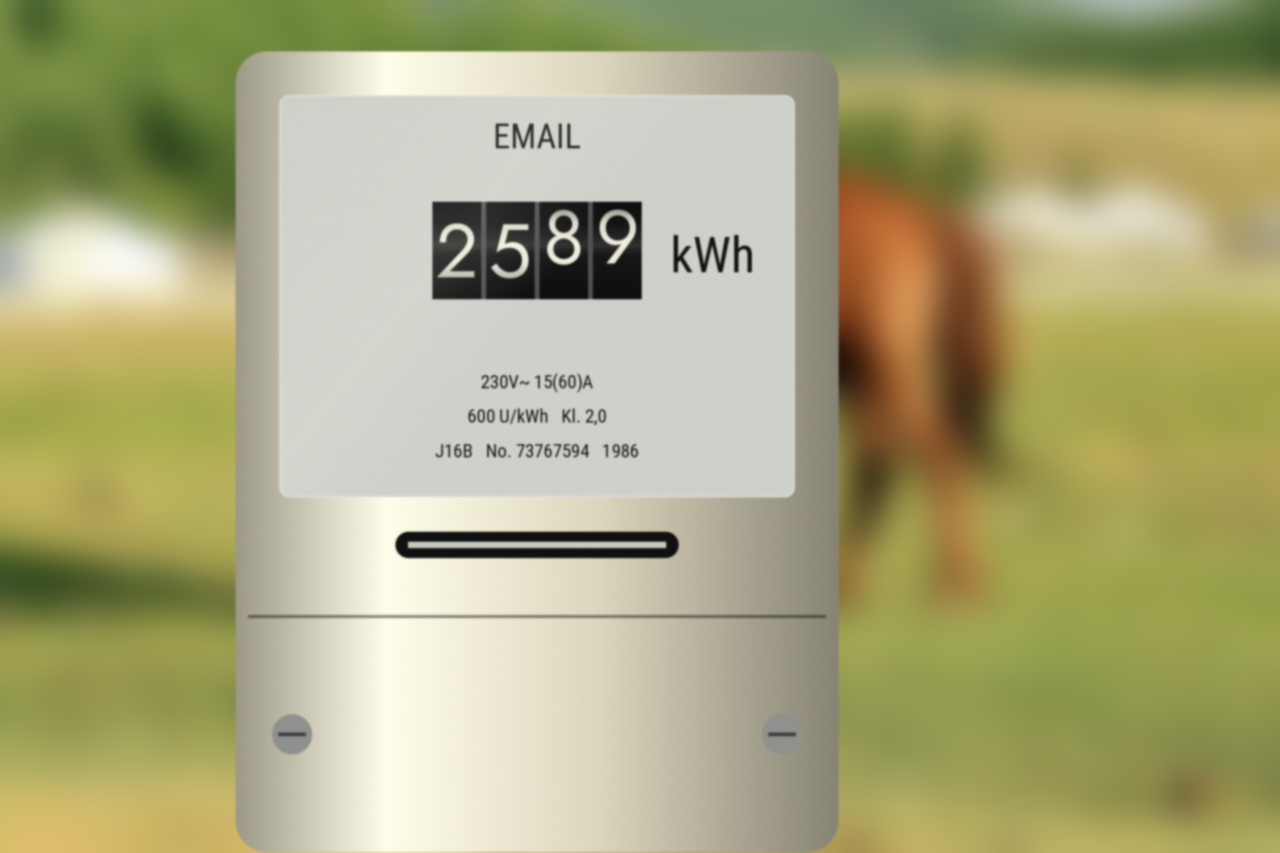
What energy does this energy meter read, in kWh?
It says 2589 kWh
